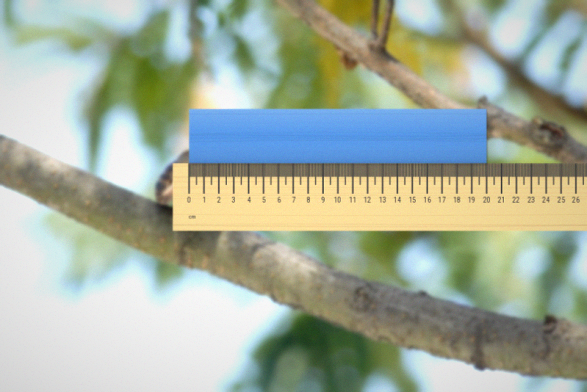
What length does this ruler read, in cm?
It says 20 cm
